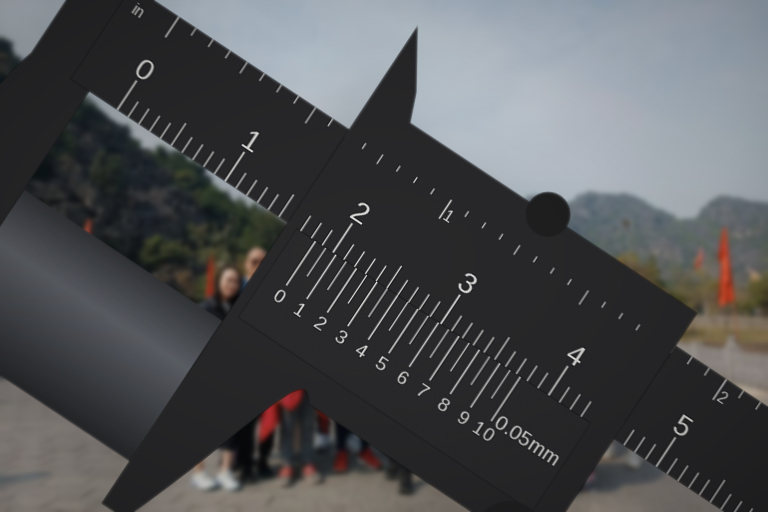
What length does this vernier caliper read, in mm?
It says 18.4 mm
